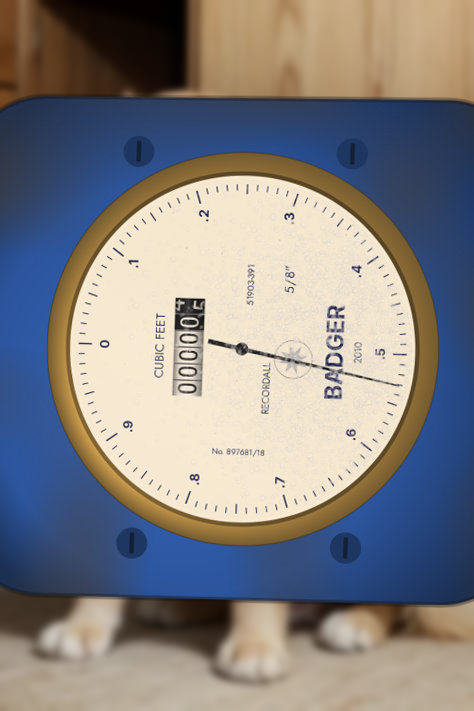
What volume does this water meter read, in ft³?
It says 4.53 ft³
